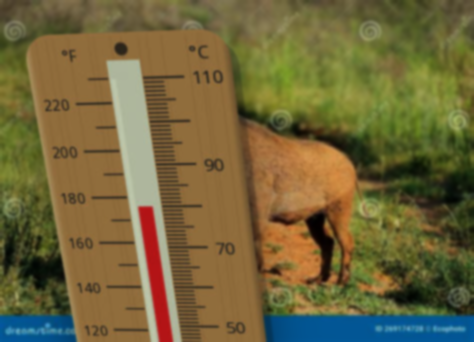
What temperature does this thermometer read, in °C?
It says 80 °C
